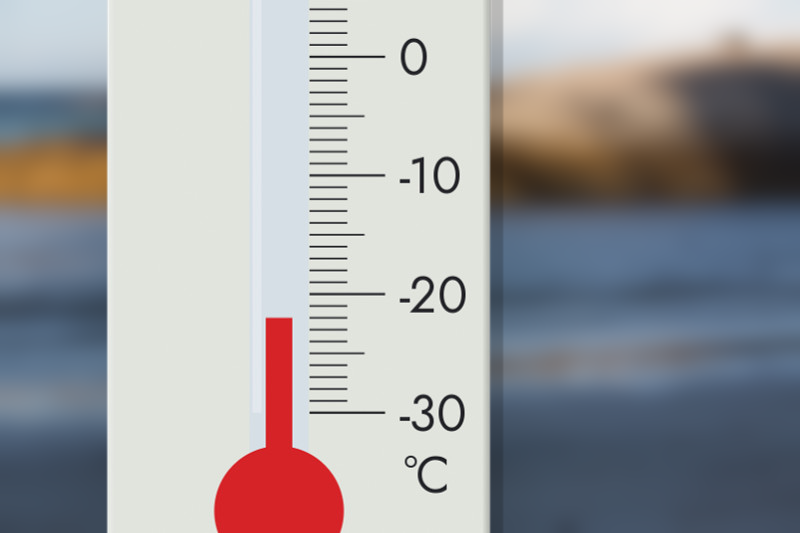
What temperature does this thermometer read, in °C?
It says -22 °C
